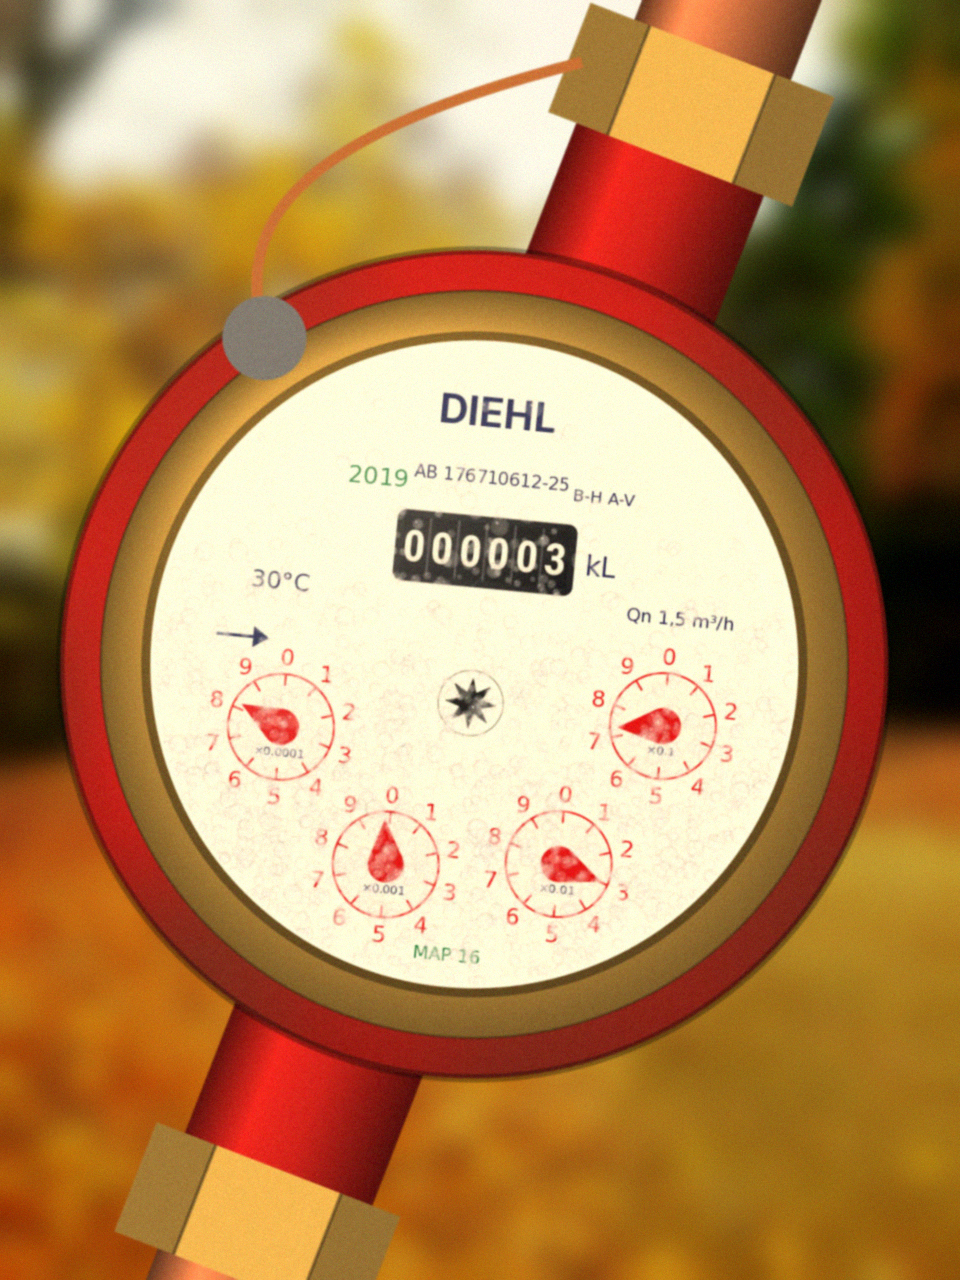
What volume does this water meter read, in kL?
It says 3.7298 kL
